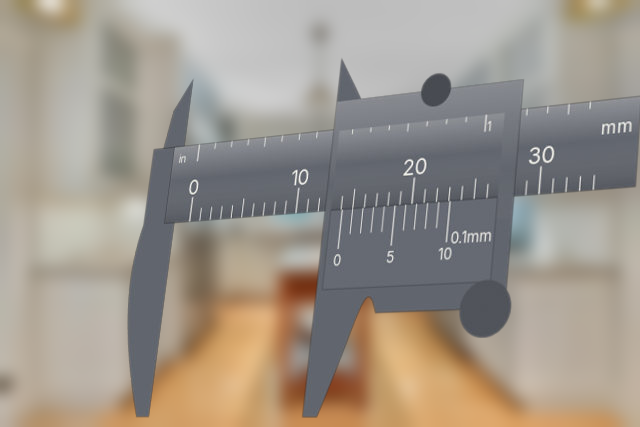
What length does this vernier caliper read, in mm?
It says 14.1 mm
